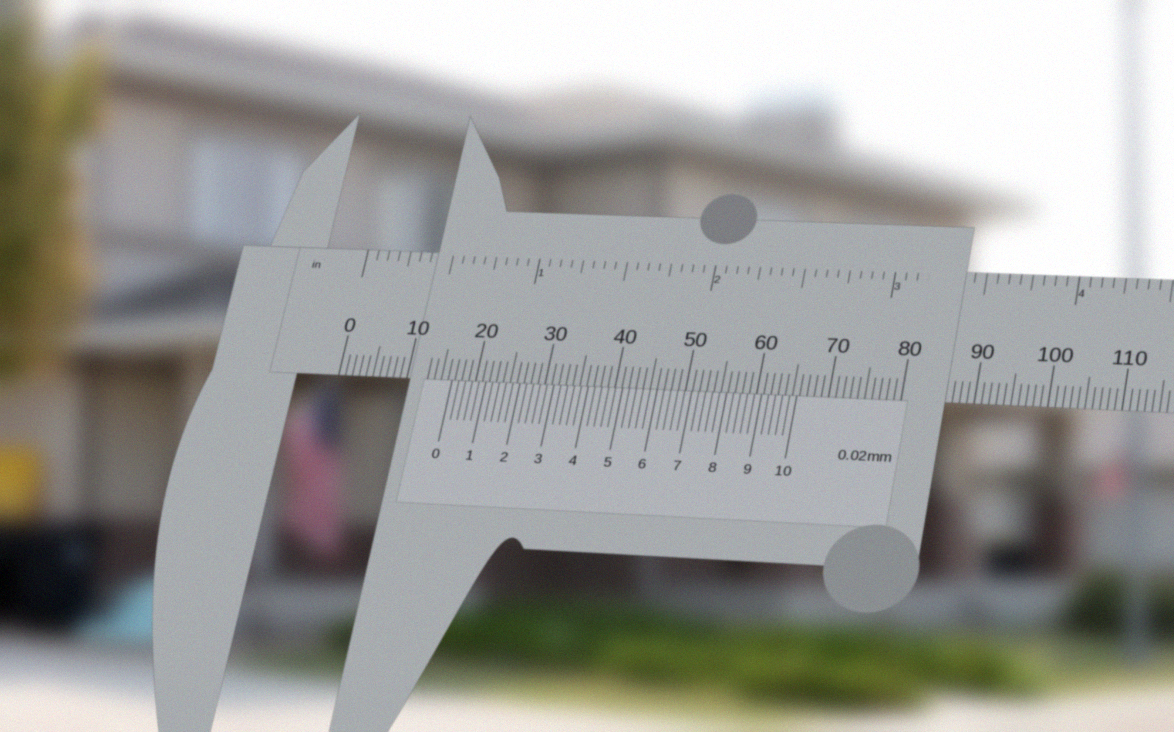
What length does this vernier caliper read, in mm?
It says 16.6 mm
